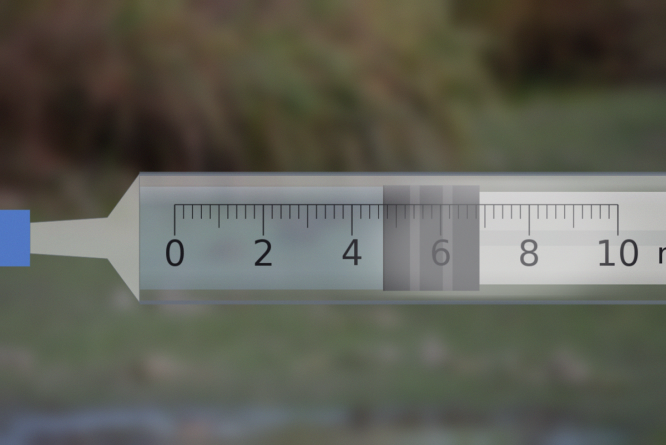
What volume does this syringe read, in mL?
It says 4.7 mL
